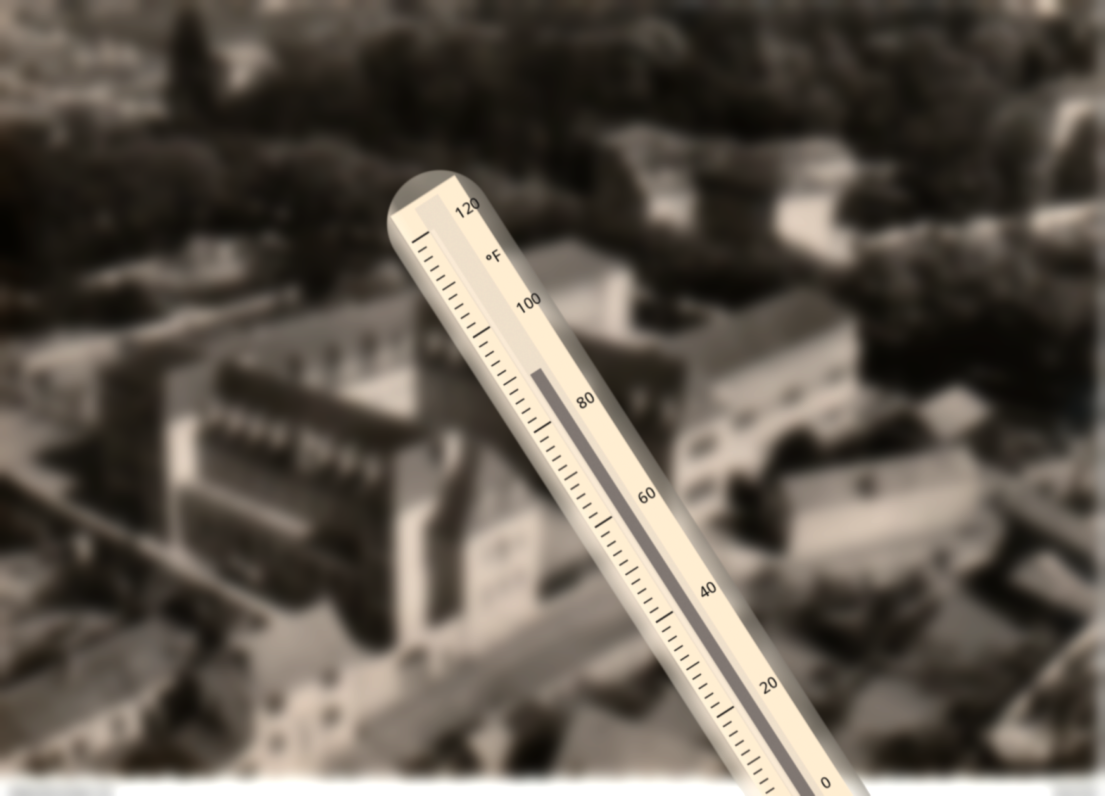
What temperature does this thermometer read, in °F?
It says 89 °F
